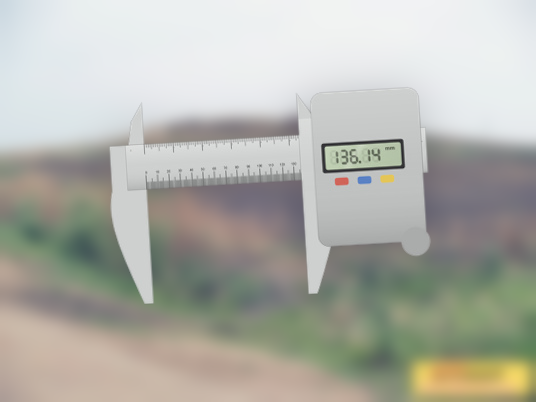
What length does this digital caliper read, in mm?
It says 136.14 mm
